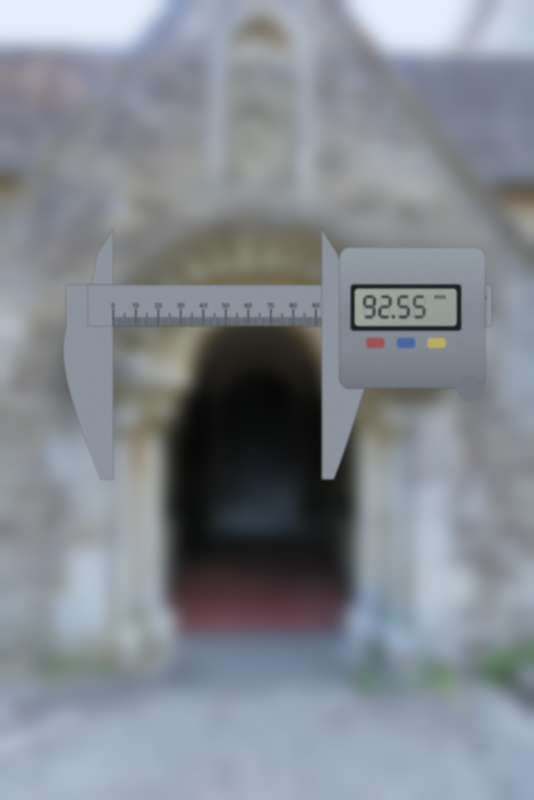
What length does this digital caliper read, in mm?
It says 92.55 mm
